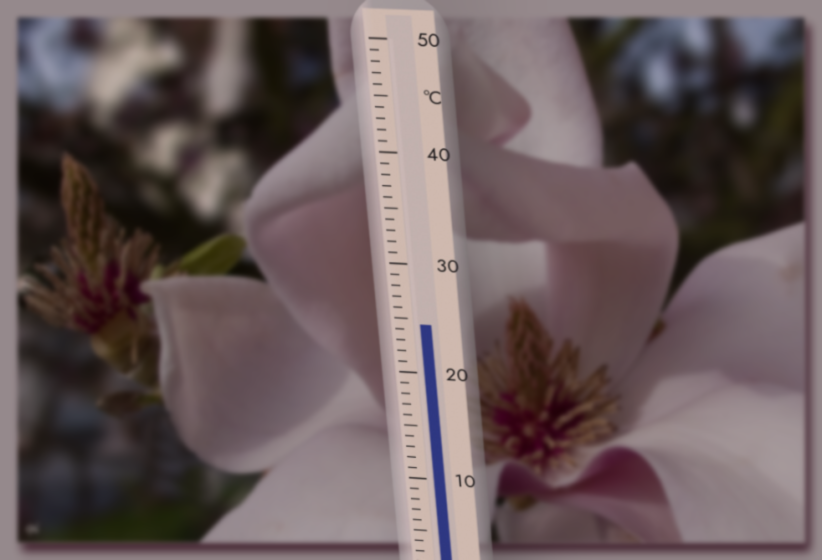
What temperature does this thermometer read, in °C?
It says 24.5 °C
